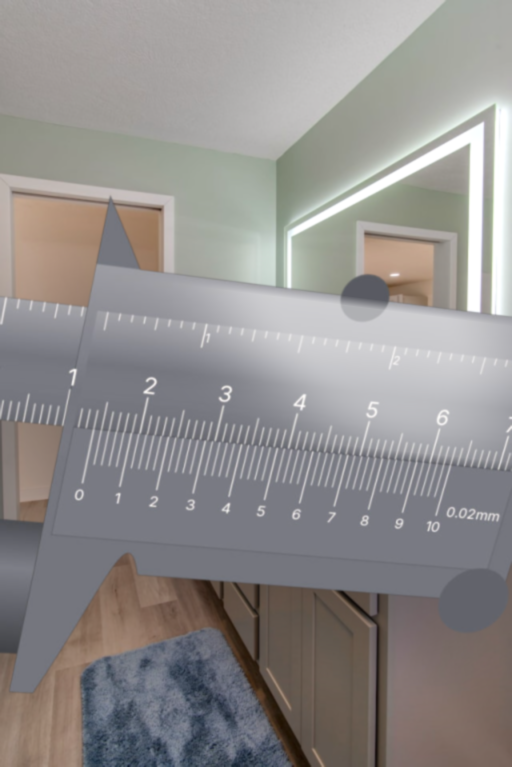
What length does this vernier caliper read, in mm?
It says 14.0 mm
